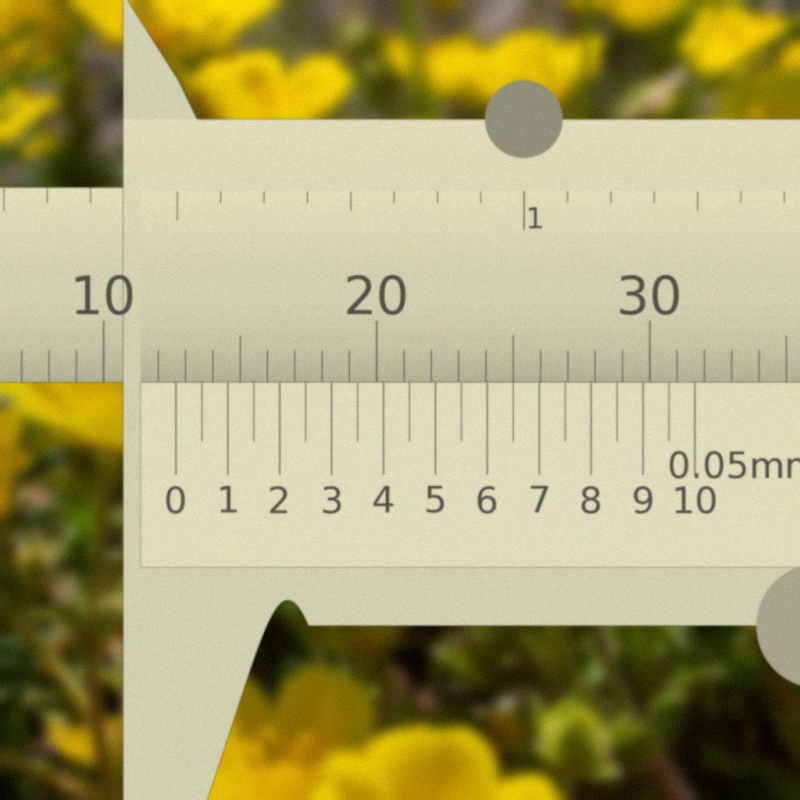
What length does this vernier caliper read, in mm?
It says 12.65 mm
